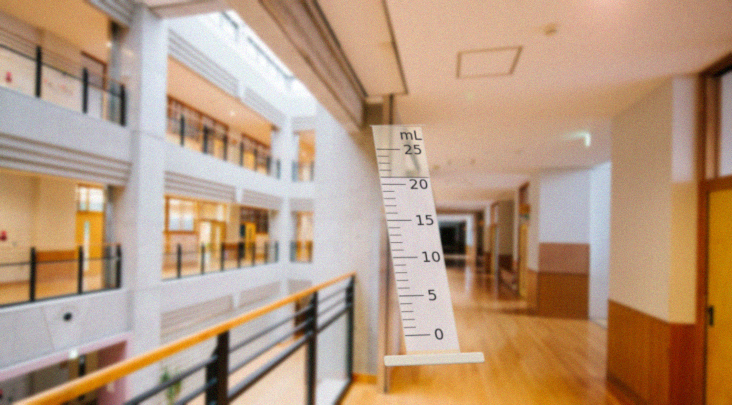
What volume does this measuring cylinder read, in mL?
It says 21 mL
